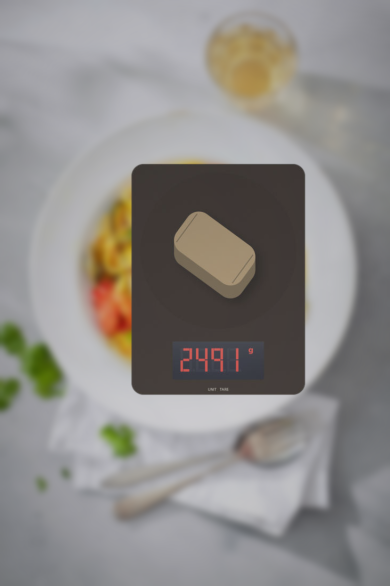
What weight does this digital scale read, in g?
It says 2491 g
